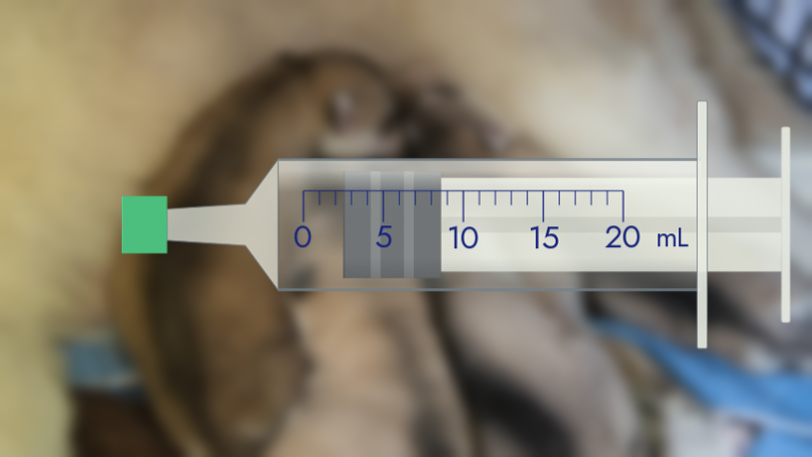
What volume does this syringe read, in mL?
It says 2.5 mL
